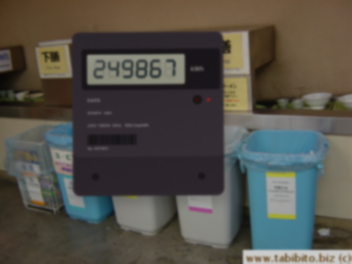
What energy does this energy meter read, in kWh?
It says 249867 kWh
